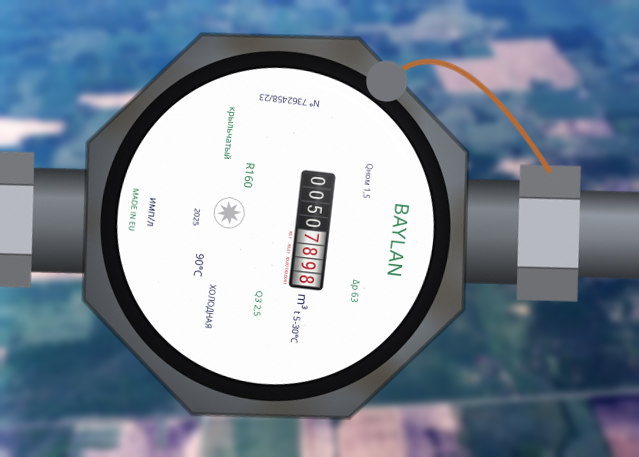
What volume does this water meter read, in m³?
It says 50.7898 m³
